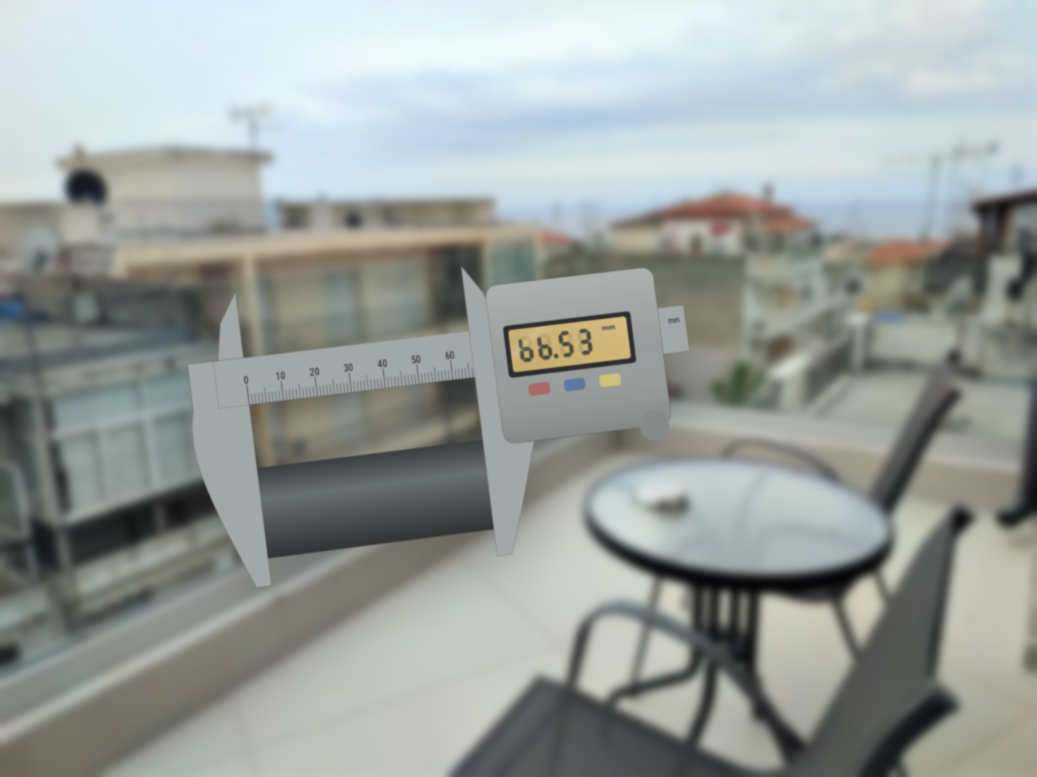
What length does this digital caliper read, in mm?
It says 66.53 mm
